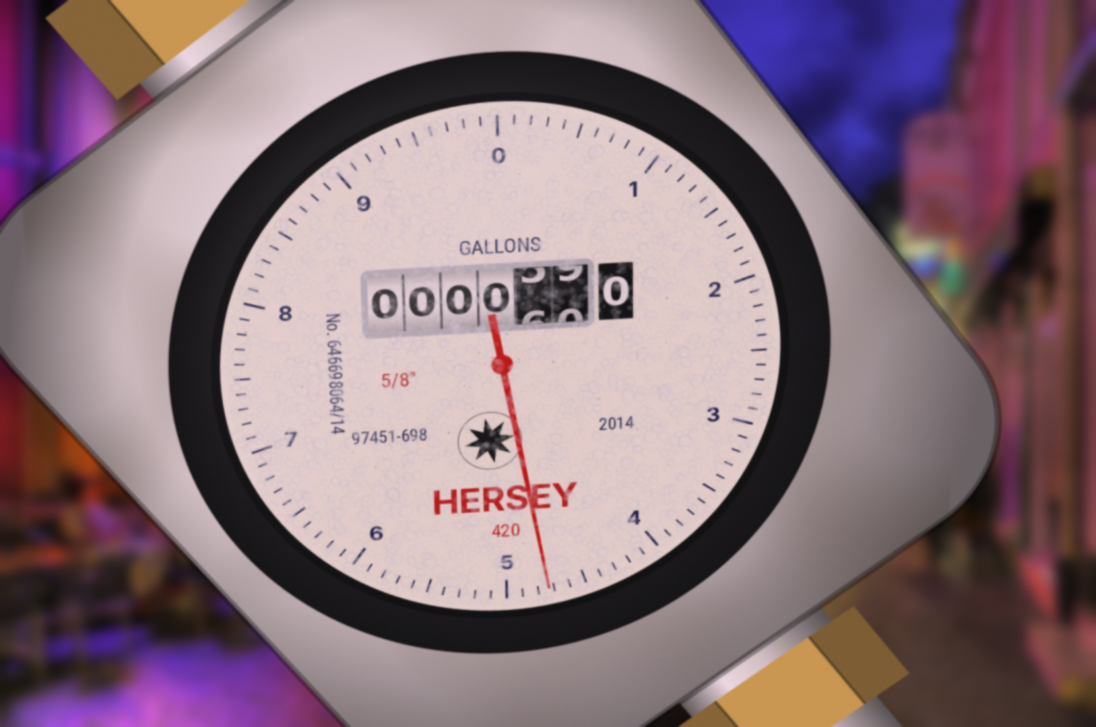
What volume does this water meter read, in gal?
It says 594.7 gal
